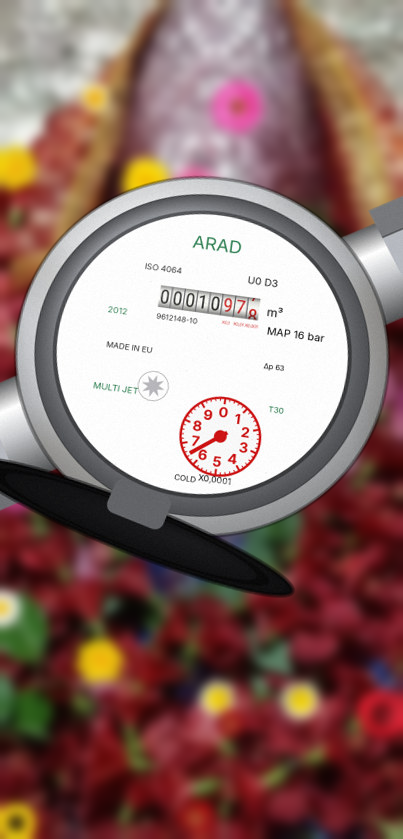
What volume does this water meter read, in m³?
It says 10.9776 m³
